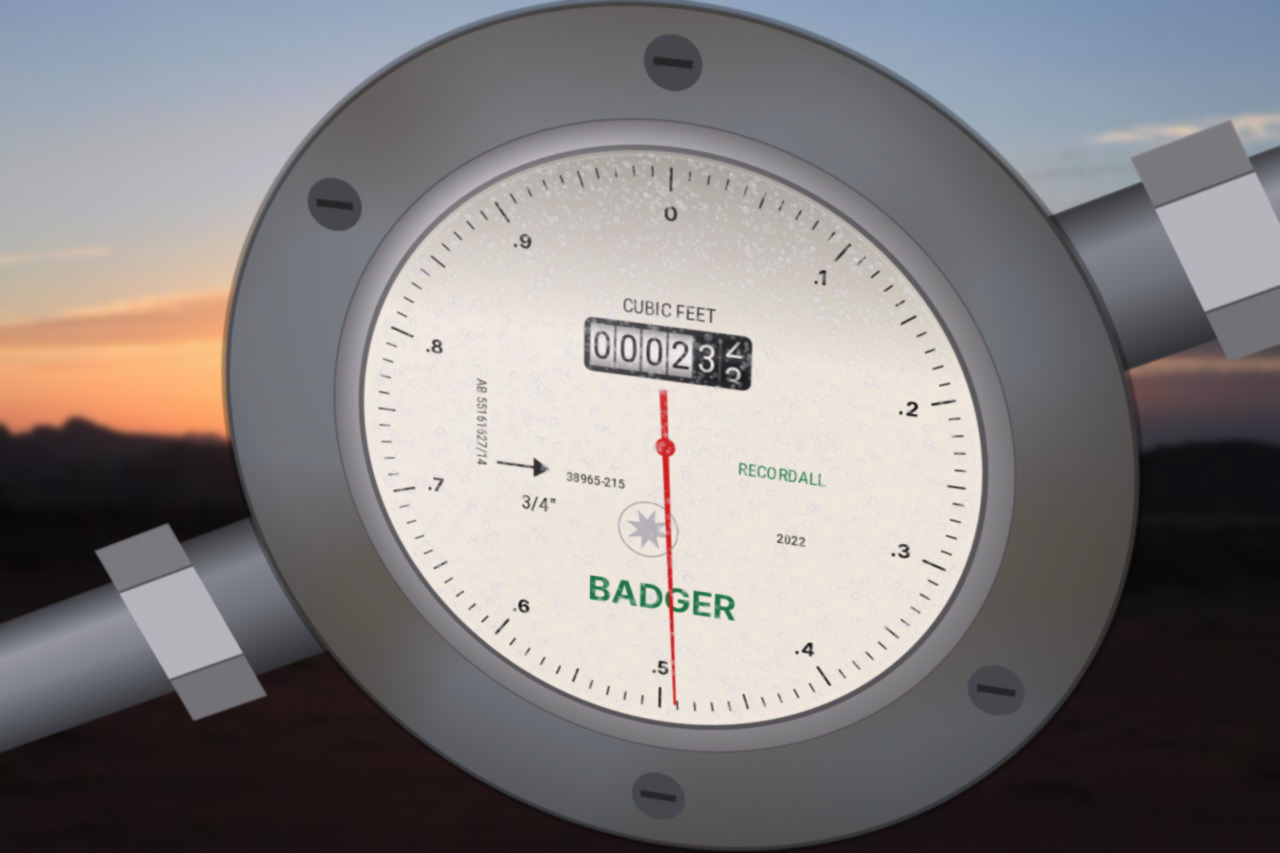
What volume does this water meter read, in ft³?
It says 232.49 ft³
